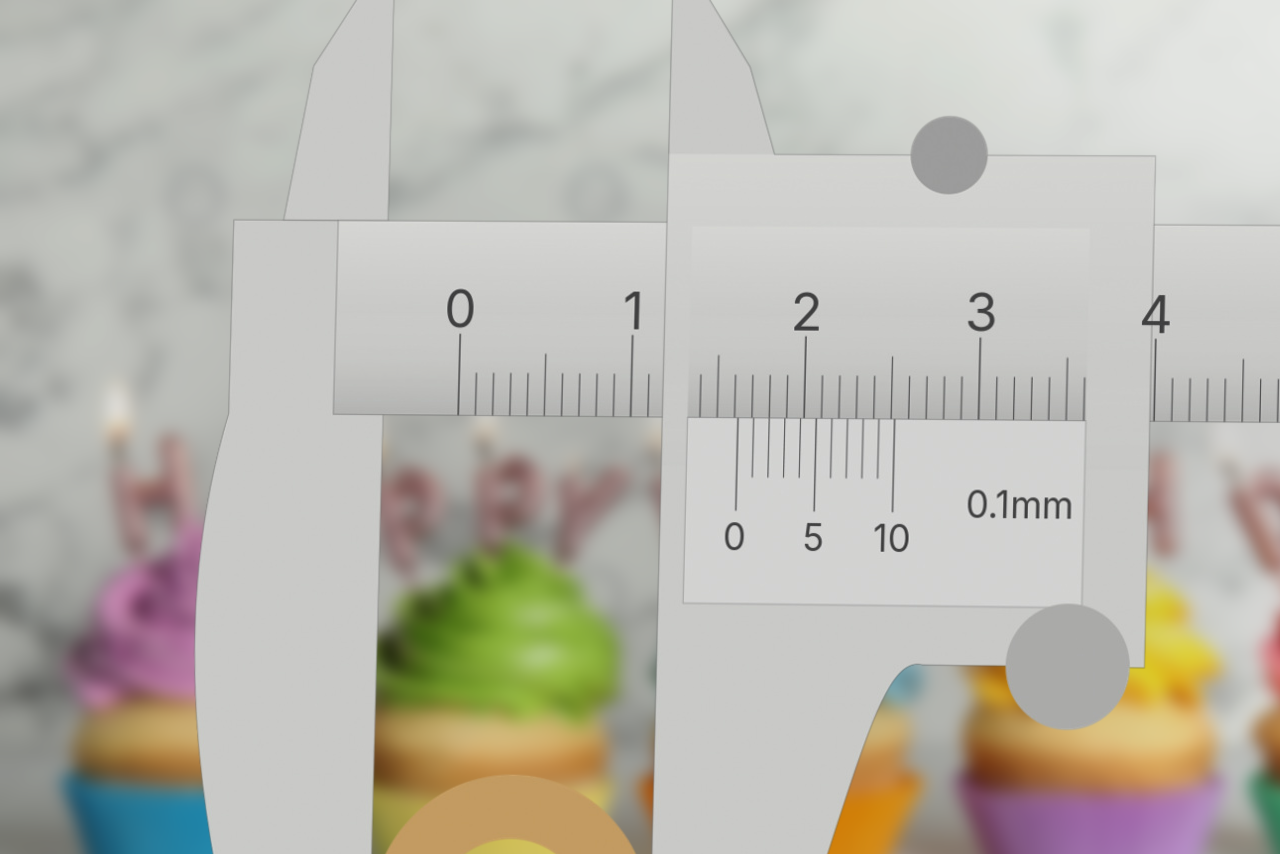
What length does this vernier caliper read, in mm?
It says 16.2 mm
